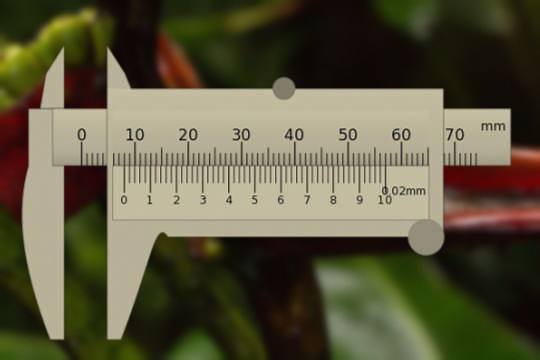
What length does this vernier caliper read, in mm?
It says 8.0 mm
